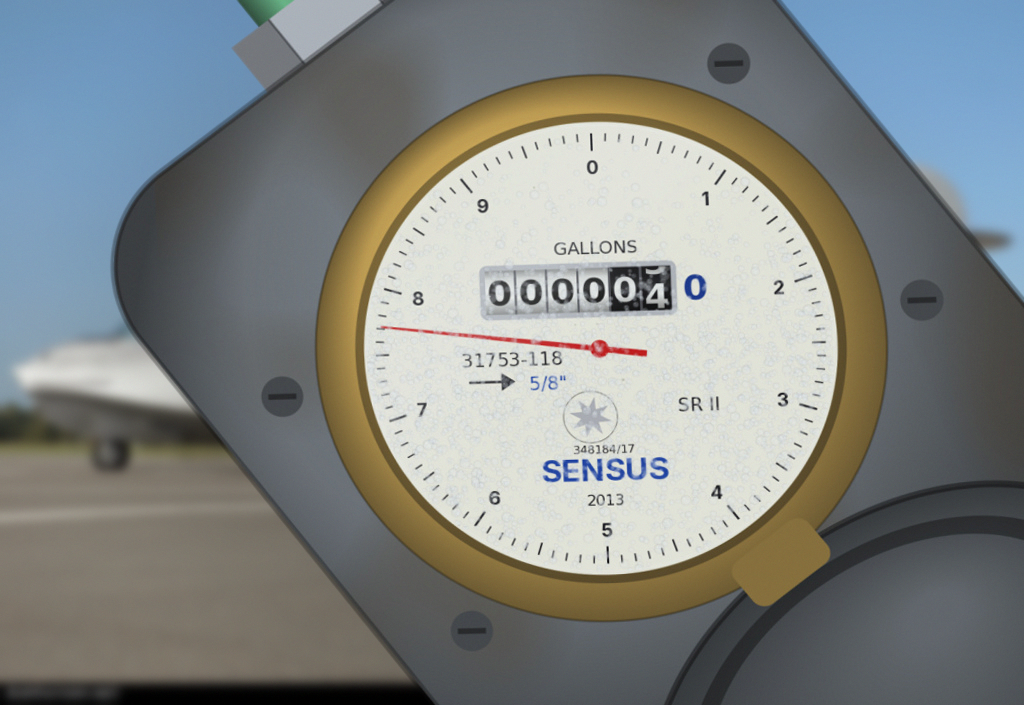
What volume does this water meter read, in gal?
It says 37.7 gal
